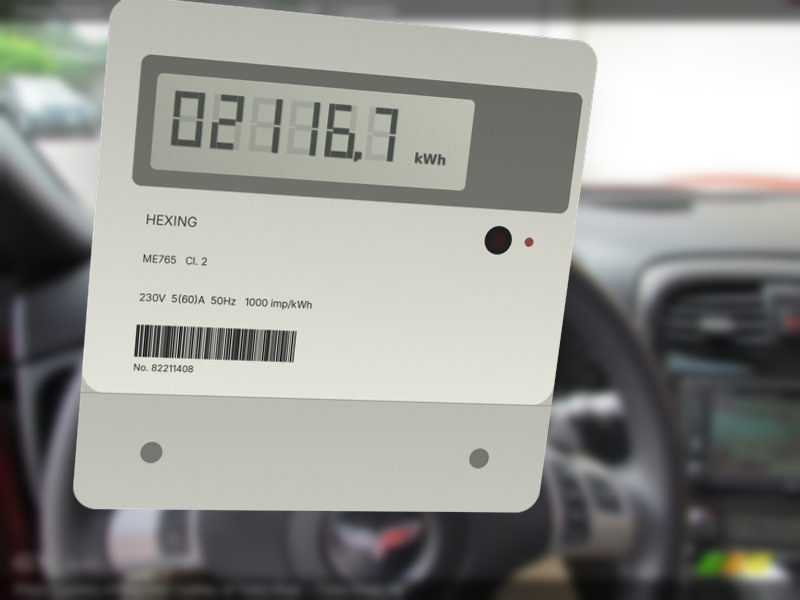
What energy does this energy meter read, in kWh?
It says 2116.7 kWh
